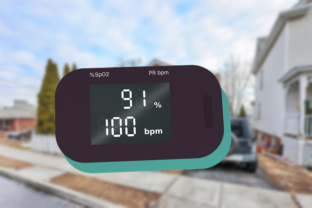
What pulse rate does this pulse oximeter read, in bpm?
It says 100 bpm
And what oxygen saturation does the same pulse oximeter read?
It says 91 %
